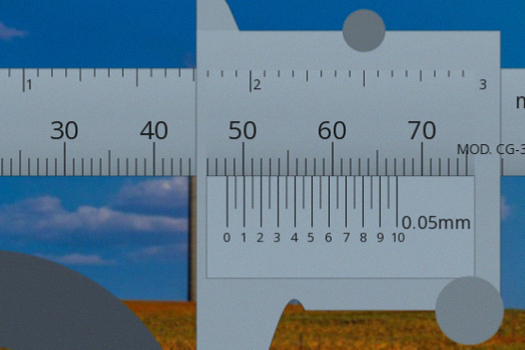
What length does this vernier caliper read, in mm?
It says 48.2 mm
